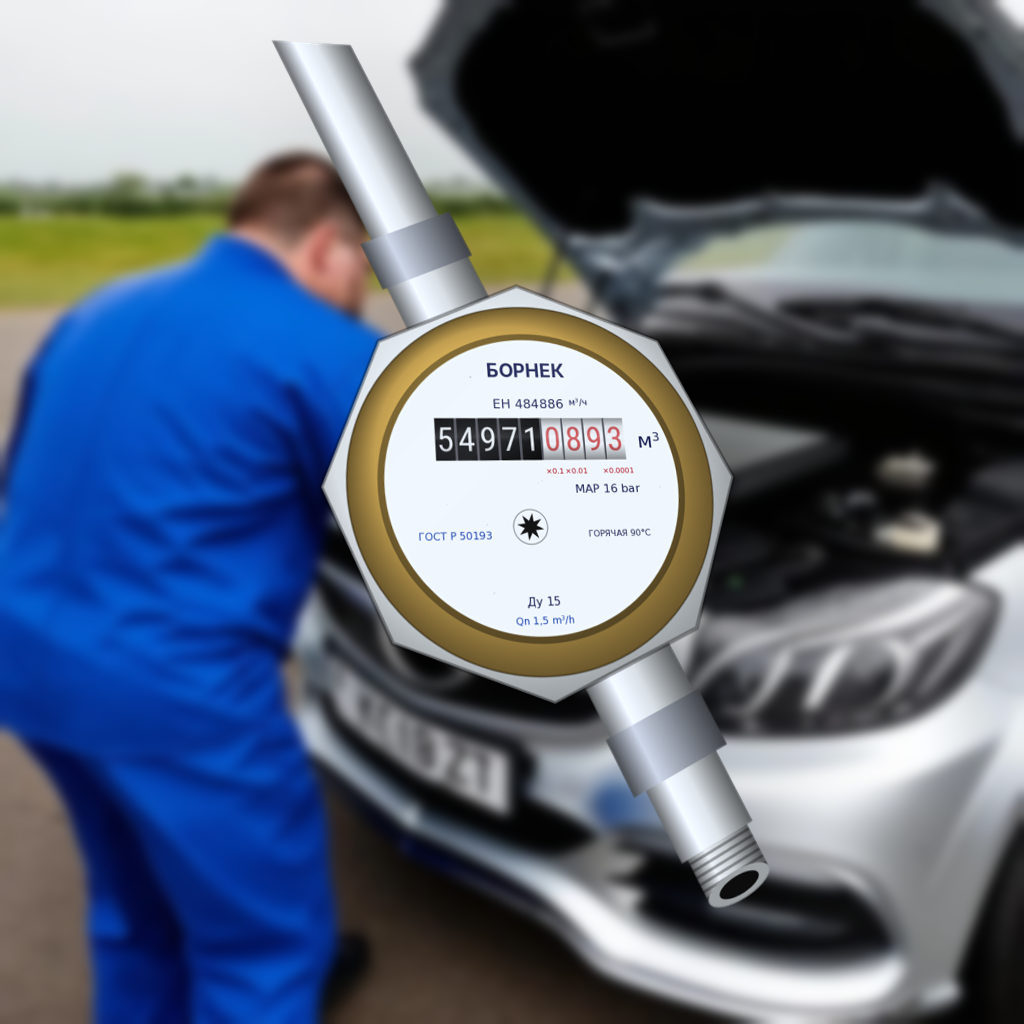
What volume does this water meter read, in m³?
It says 54971.0893 m³
